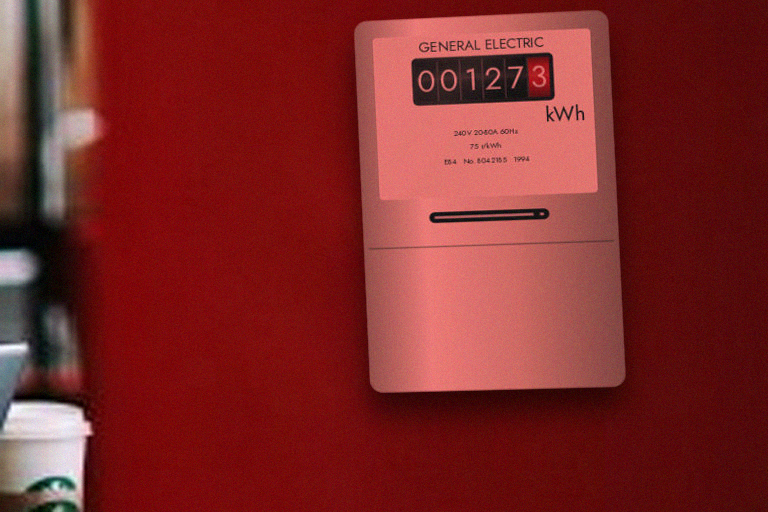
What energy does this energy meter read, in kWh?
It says 127.3 kWh
